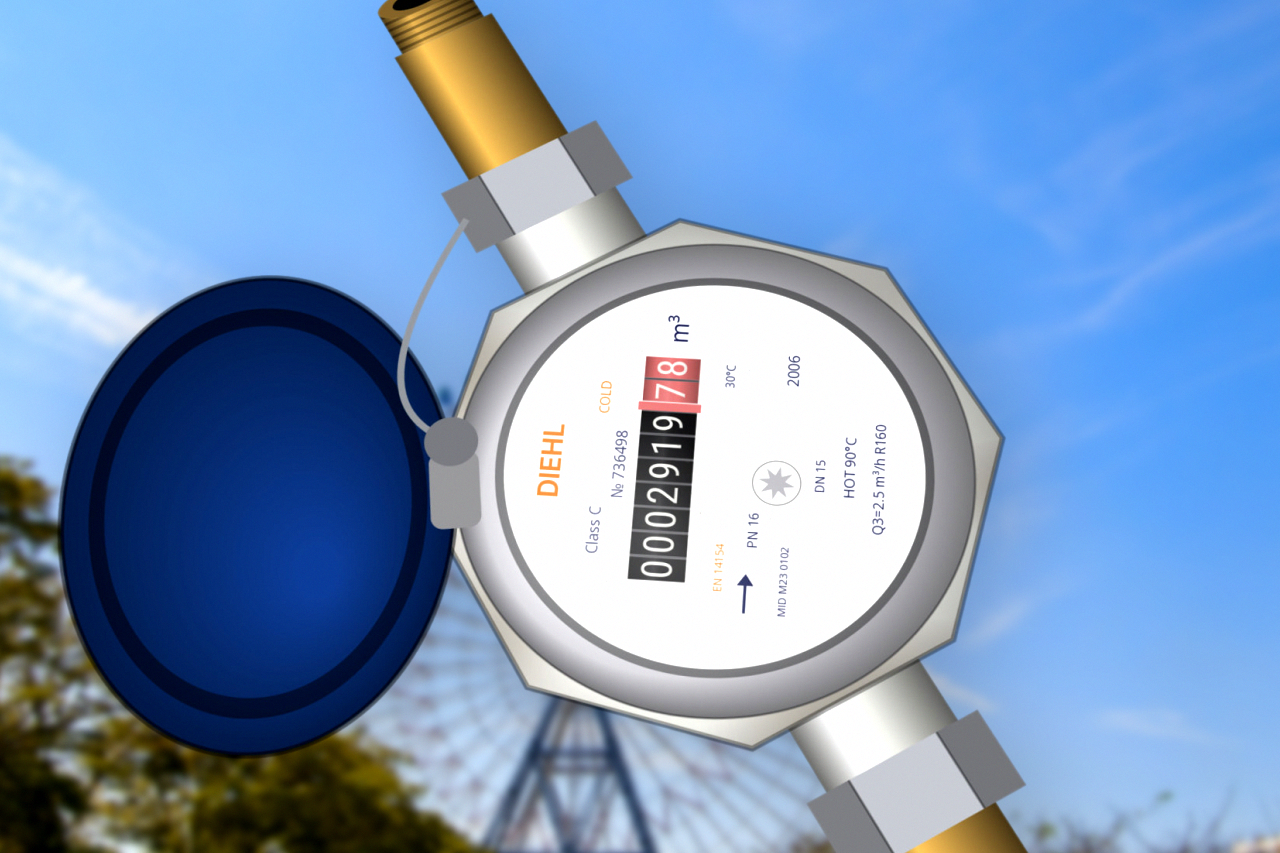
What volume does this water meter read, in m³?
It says 2919.78 m³
